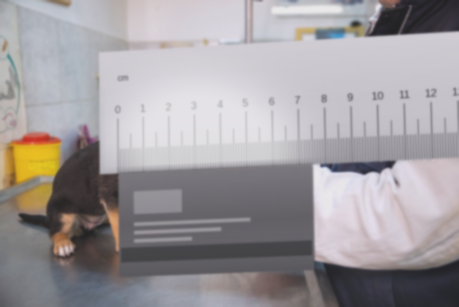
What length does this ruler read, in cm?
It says 7.5 cm
